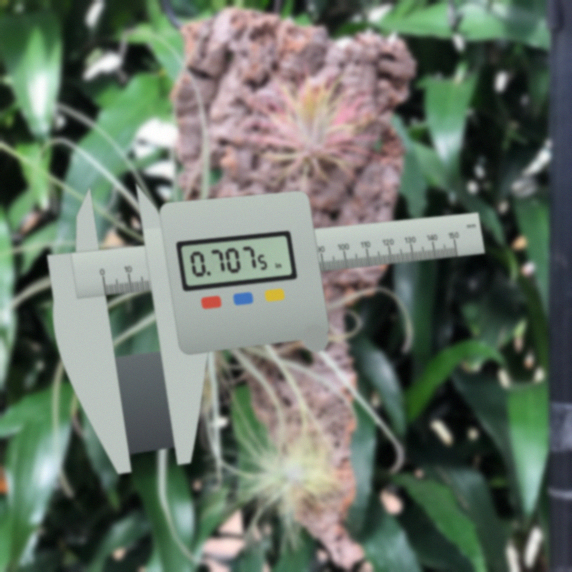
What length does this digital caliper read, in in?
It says 0.7075 in
